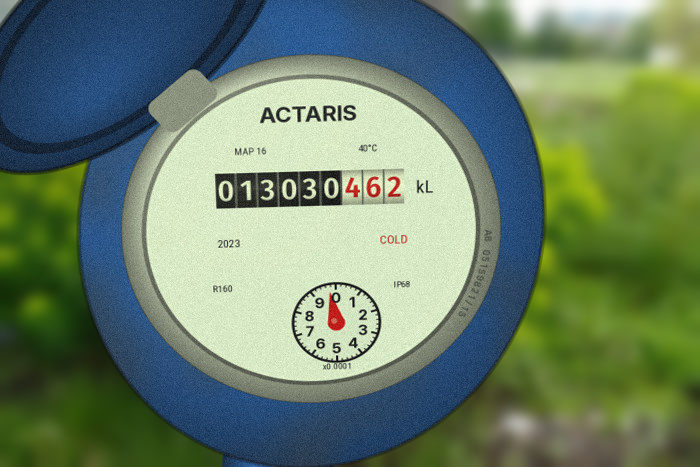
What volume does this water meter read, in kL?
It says 13030.4619 kL
